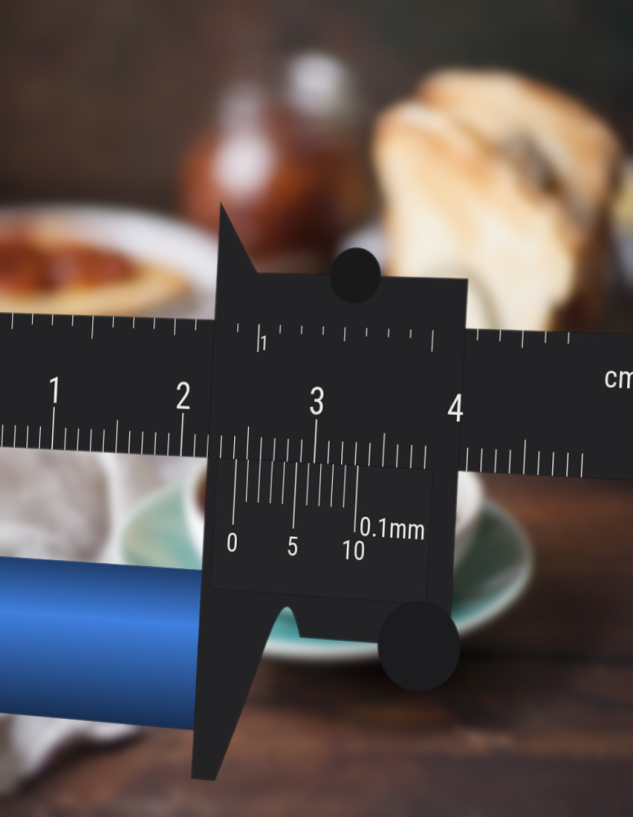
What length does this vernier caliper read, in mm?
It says 24.2 mm
